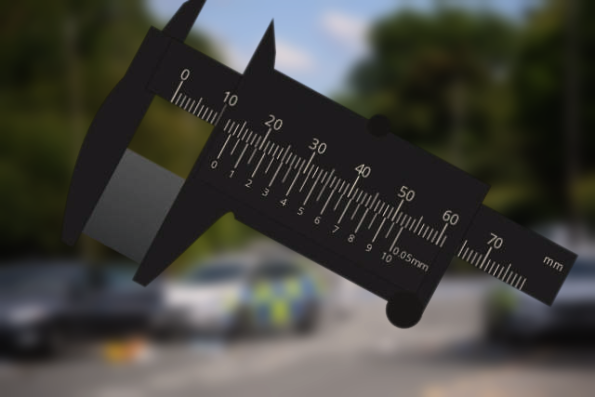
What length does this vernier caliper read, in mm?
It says 13.5 mm
